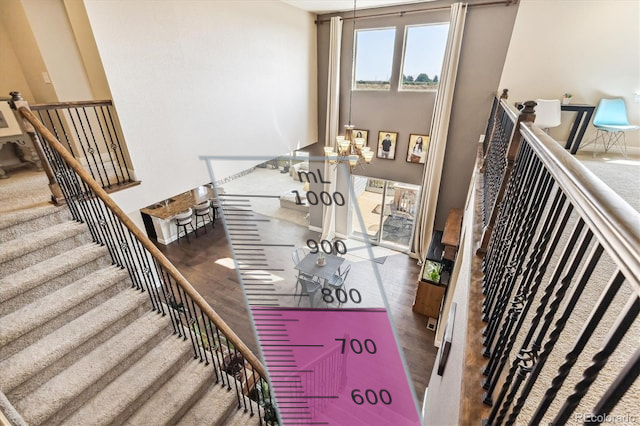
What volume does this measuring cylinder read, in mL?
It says 770 mL
